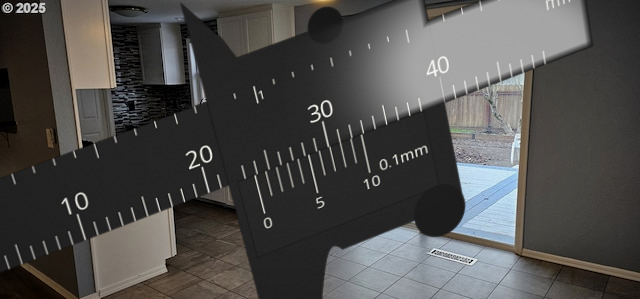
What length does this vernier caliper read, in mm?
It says 23.8 mm
